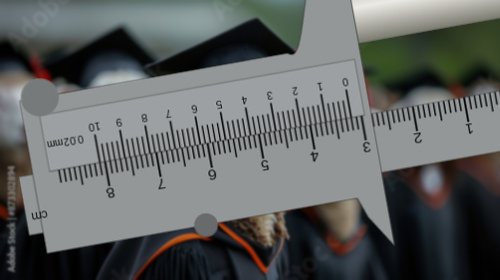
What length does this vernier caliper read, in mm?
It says 32.0 mm
